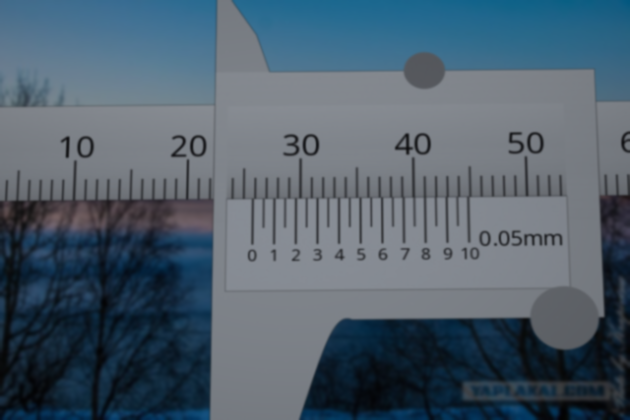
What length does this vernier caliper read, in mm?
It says 25.8 mm
